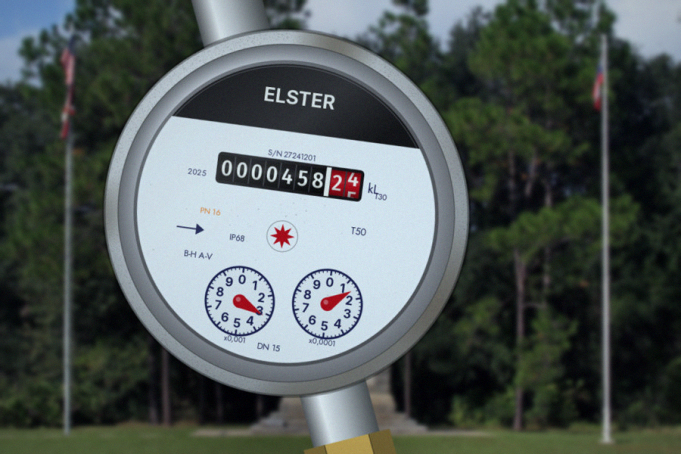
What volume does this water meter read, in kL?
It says 458.2431 kL
